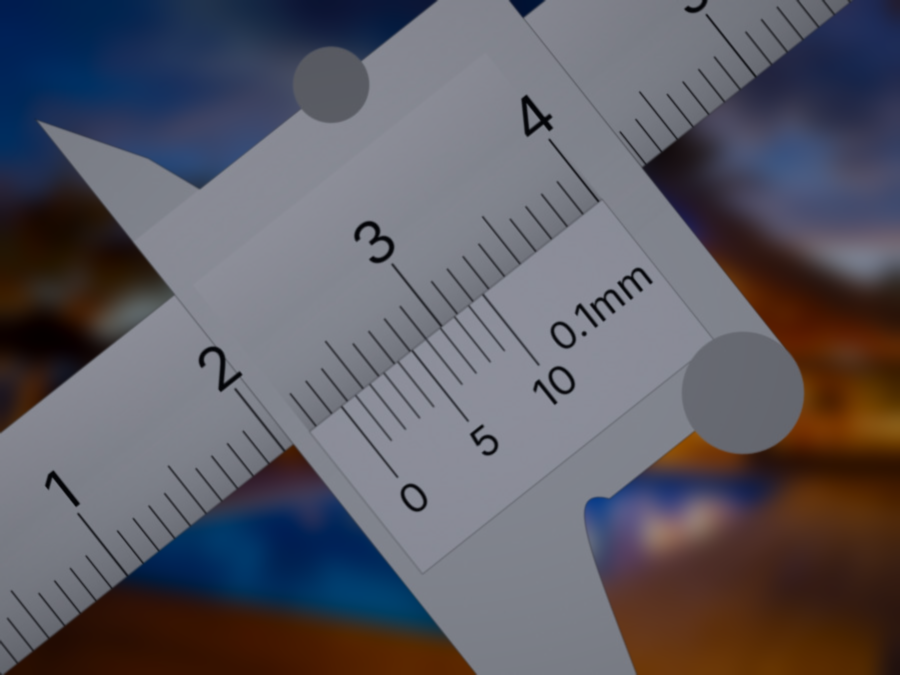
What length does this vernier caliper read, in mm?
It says 23.6 mm
